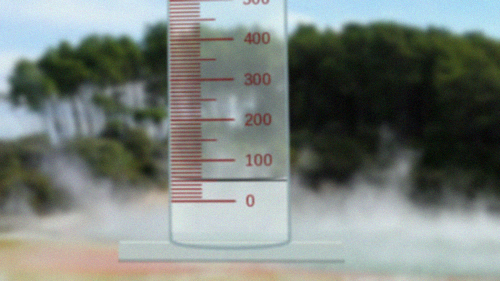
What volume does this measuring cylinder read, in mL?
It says 50 mL
